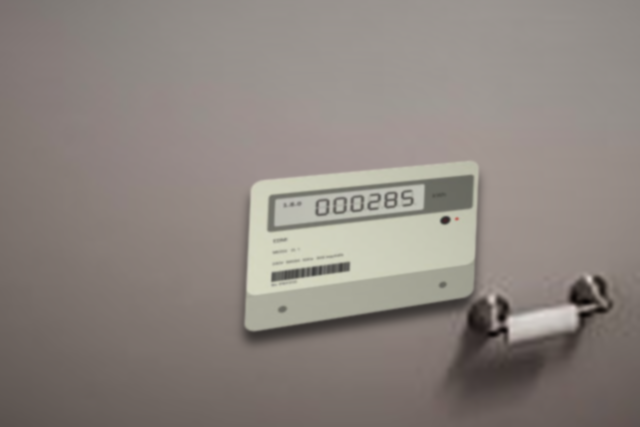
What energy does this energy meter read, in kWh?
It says 285 kWh
